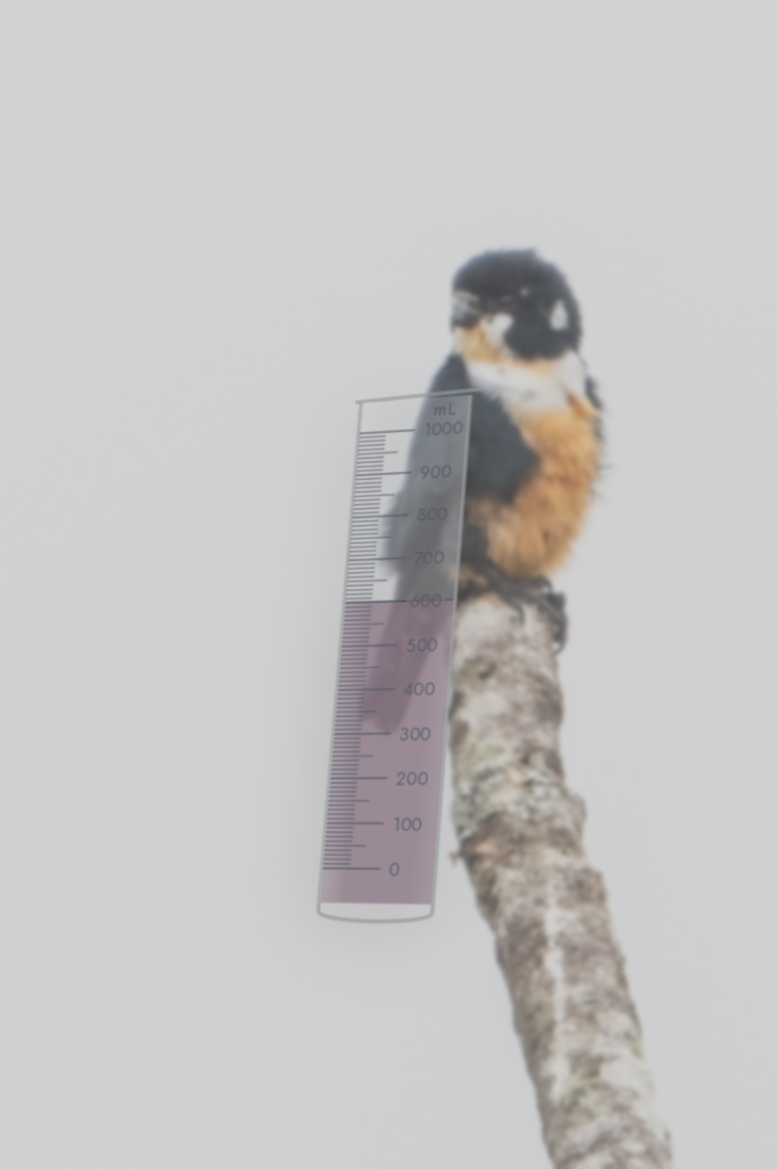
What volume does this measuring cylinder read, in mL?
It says 600 mL
